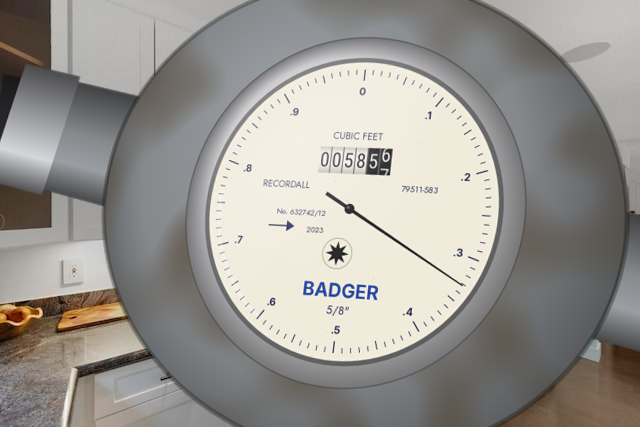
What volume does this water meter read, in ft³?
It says 5856.33 ft³
